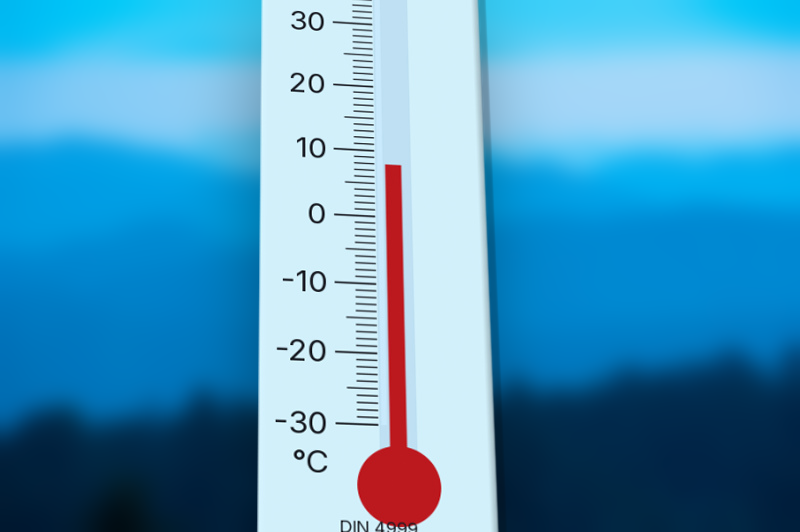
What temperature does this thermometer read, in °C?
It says 8 °C
